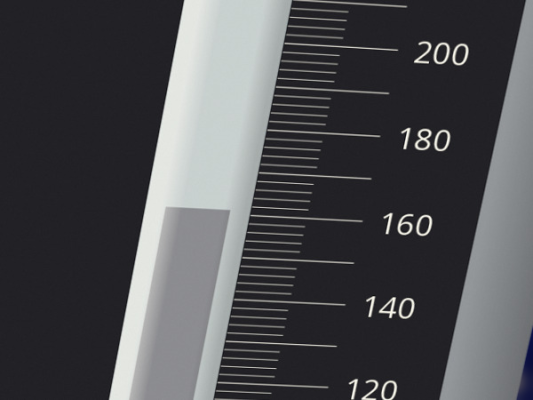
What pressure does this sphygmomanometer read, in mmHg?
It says 161 mmHg
